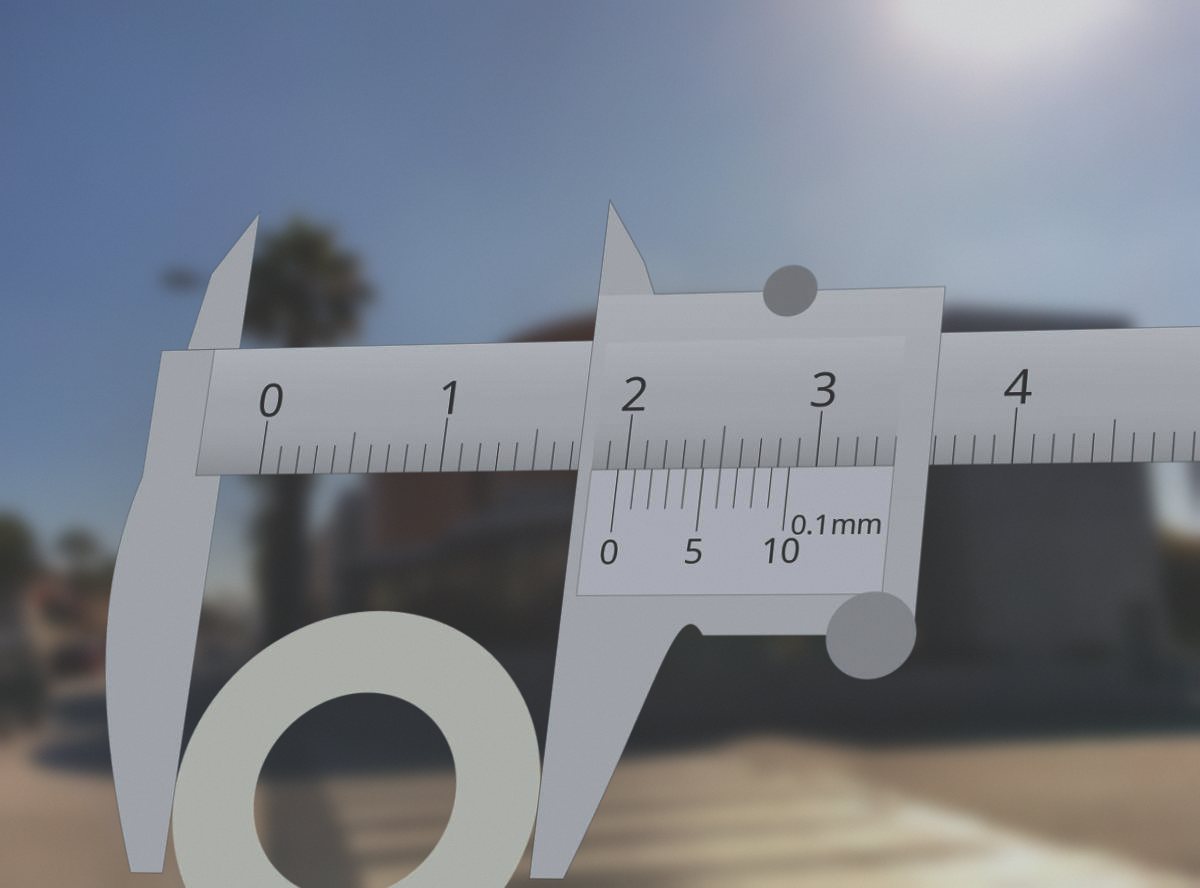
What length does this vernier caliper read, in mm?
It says 19.6 mm
